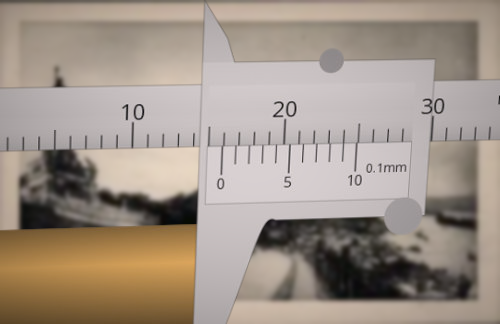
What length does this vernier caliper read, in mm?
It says 15.9 mm
